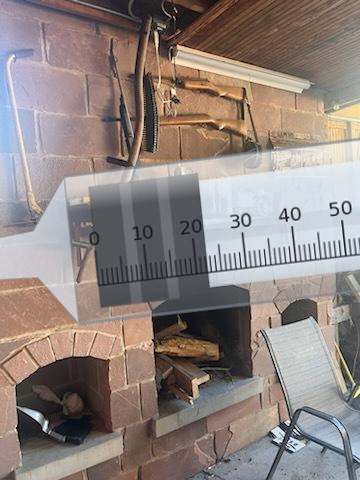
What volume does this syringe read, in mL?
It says 0 mL
